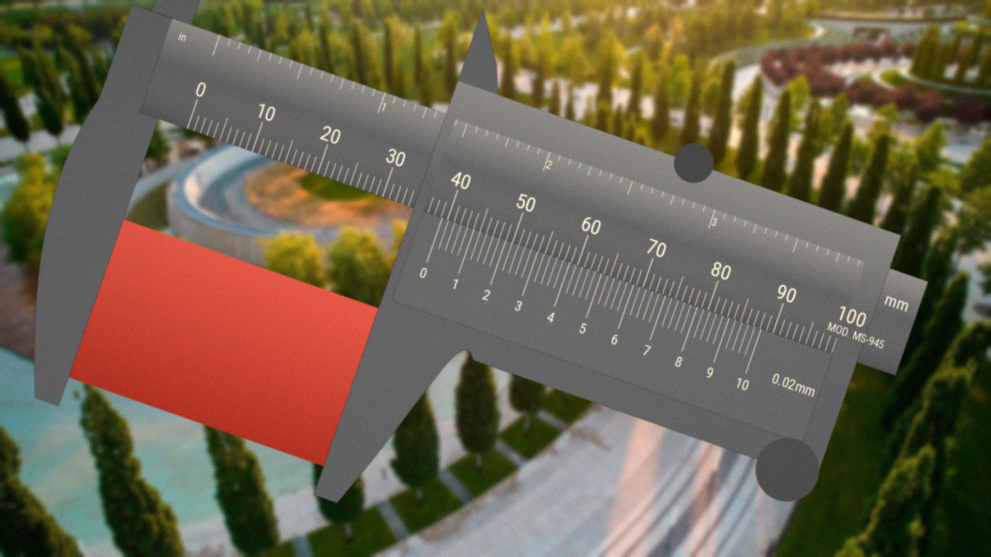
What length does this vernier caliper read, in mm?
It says 39.2 mm
